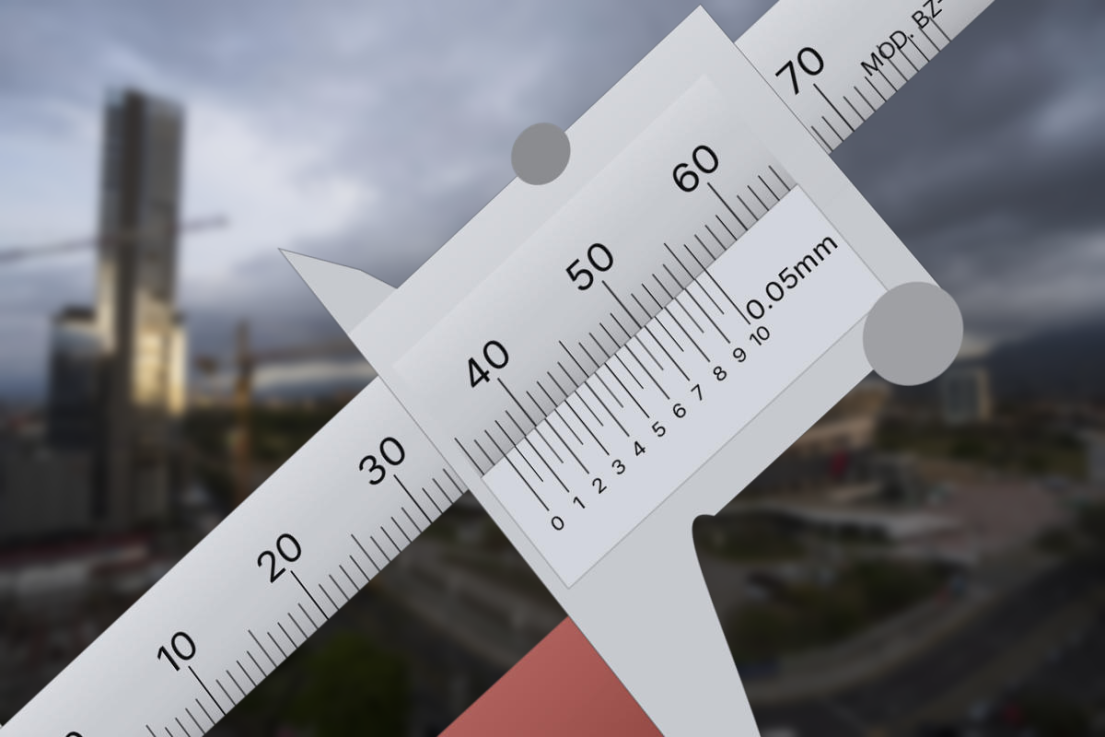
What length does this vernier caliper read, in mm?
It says 37.0 mm
